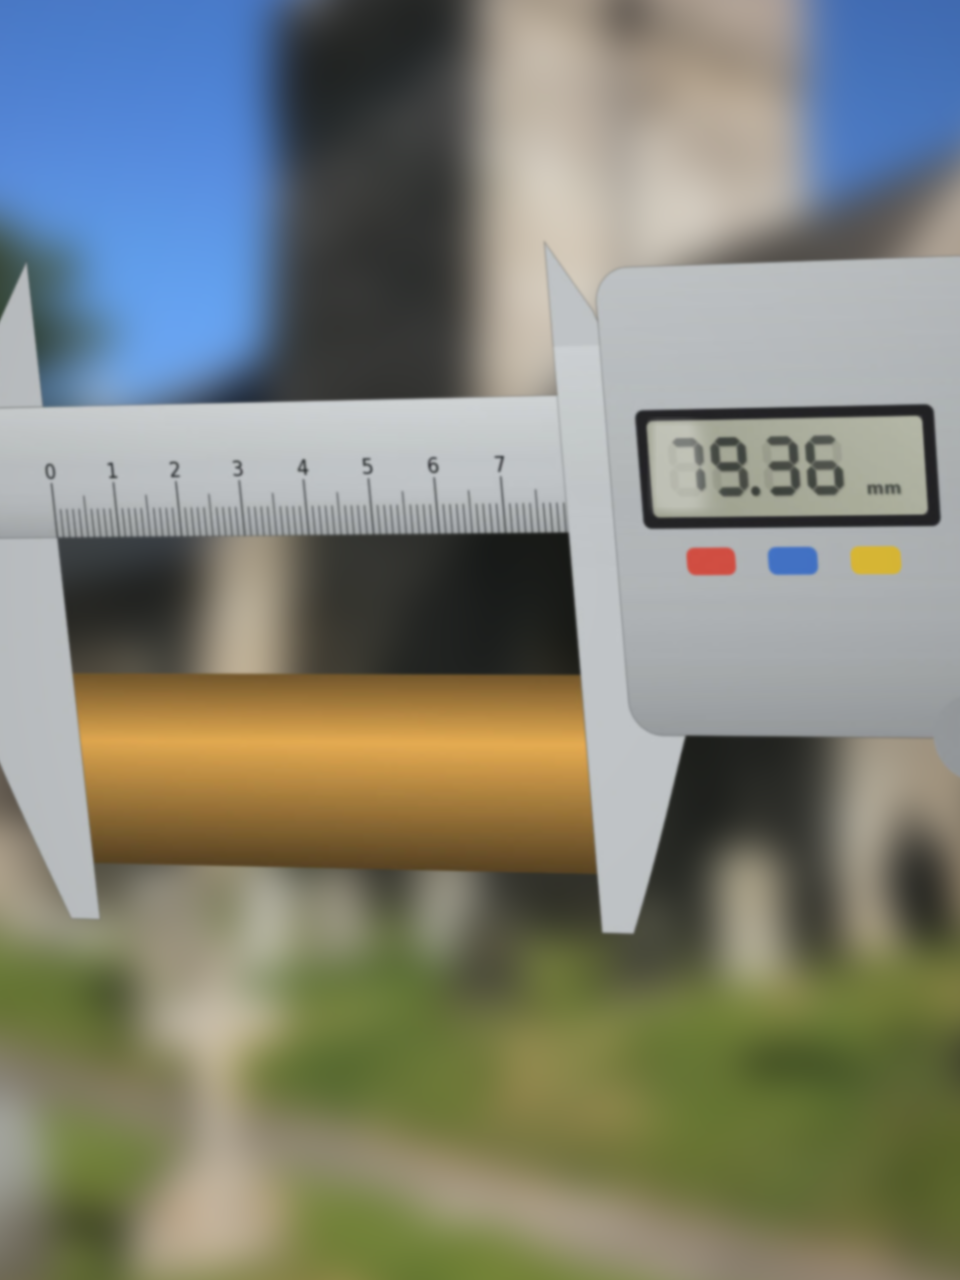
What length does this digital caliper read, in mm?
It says 79.36 mm
